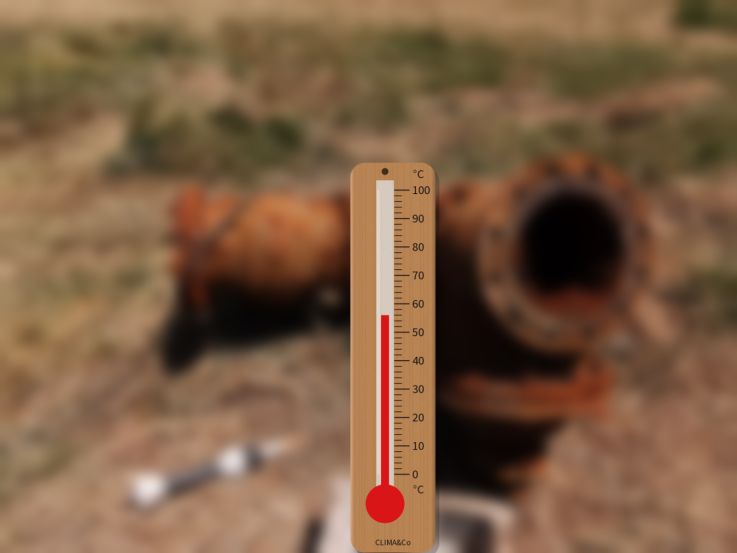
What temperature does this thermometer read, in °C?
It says 56 °C
